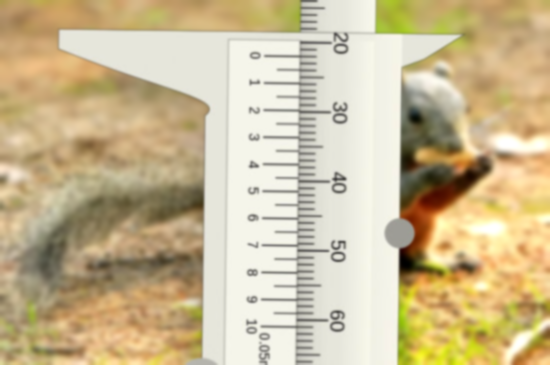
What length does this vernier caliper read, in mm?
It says 22.0 mm
